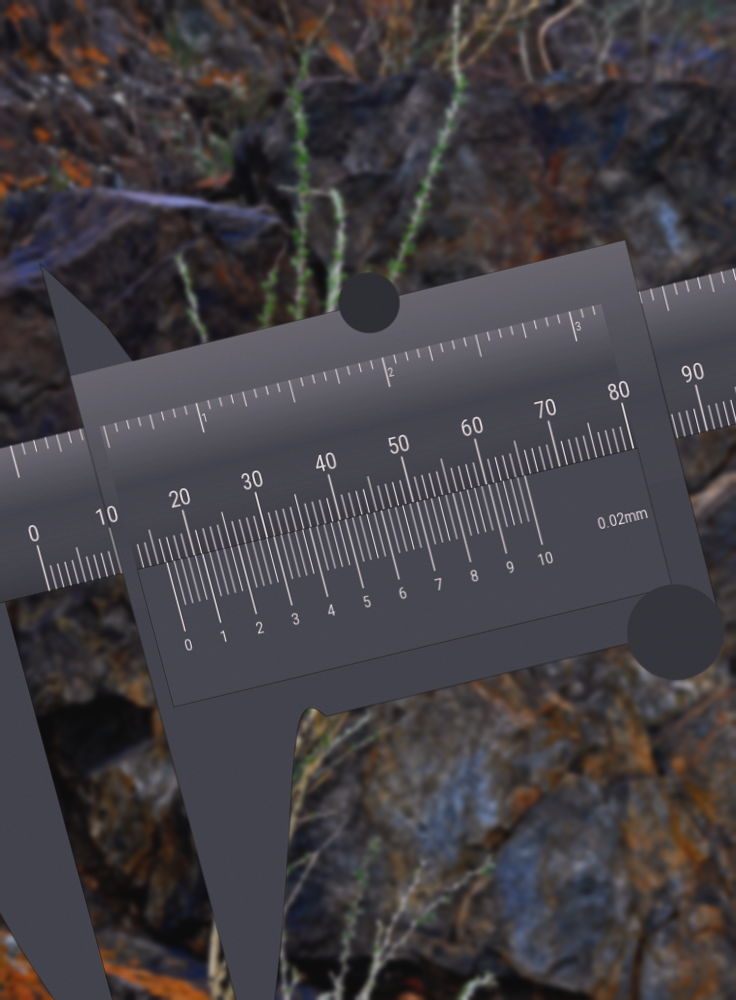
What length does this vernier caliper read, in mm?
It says 16.2 mm
